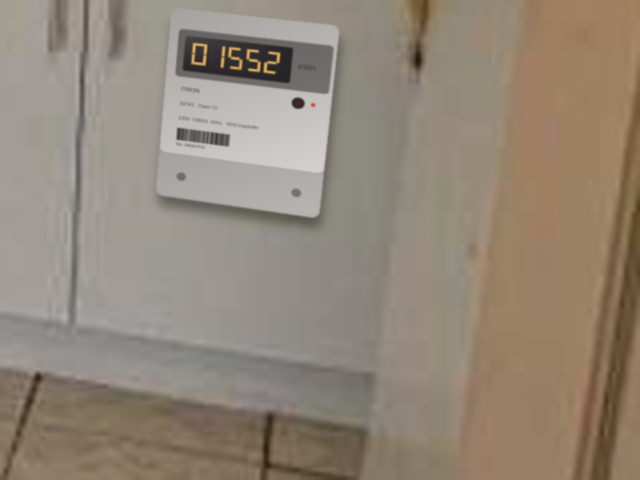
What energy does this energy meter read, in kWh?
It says 1552 kWh
